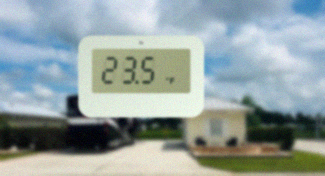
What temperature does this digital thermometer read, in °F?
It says 23.5 °F
